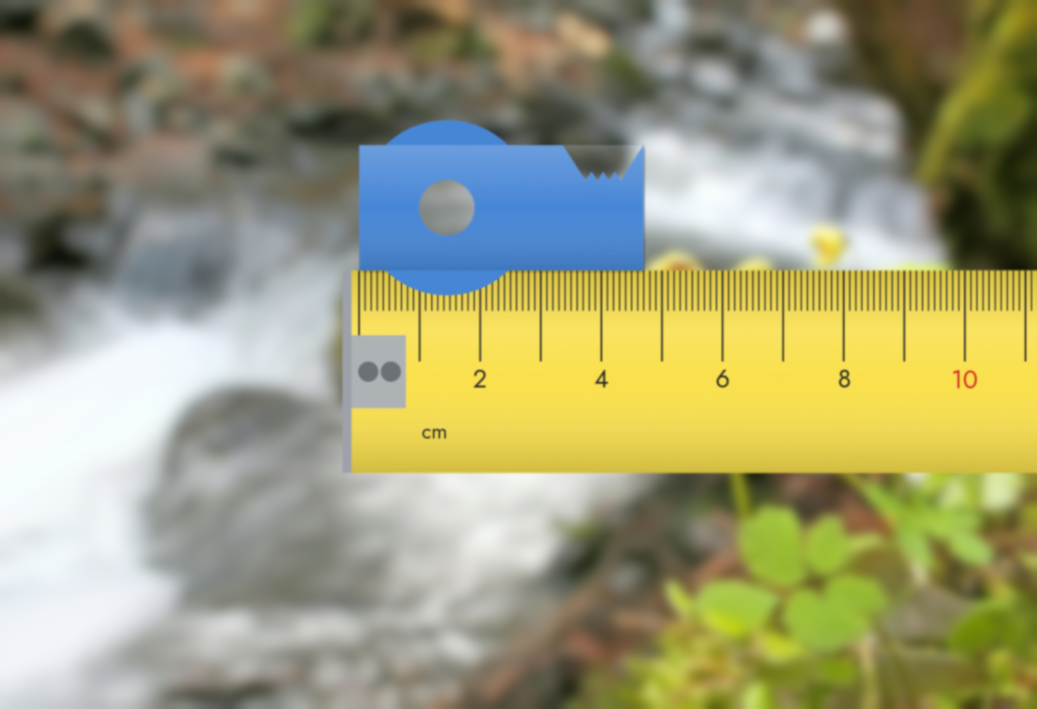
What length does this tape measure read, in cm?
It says 4.7 cm
